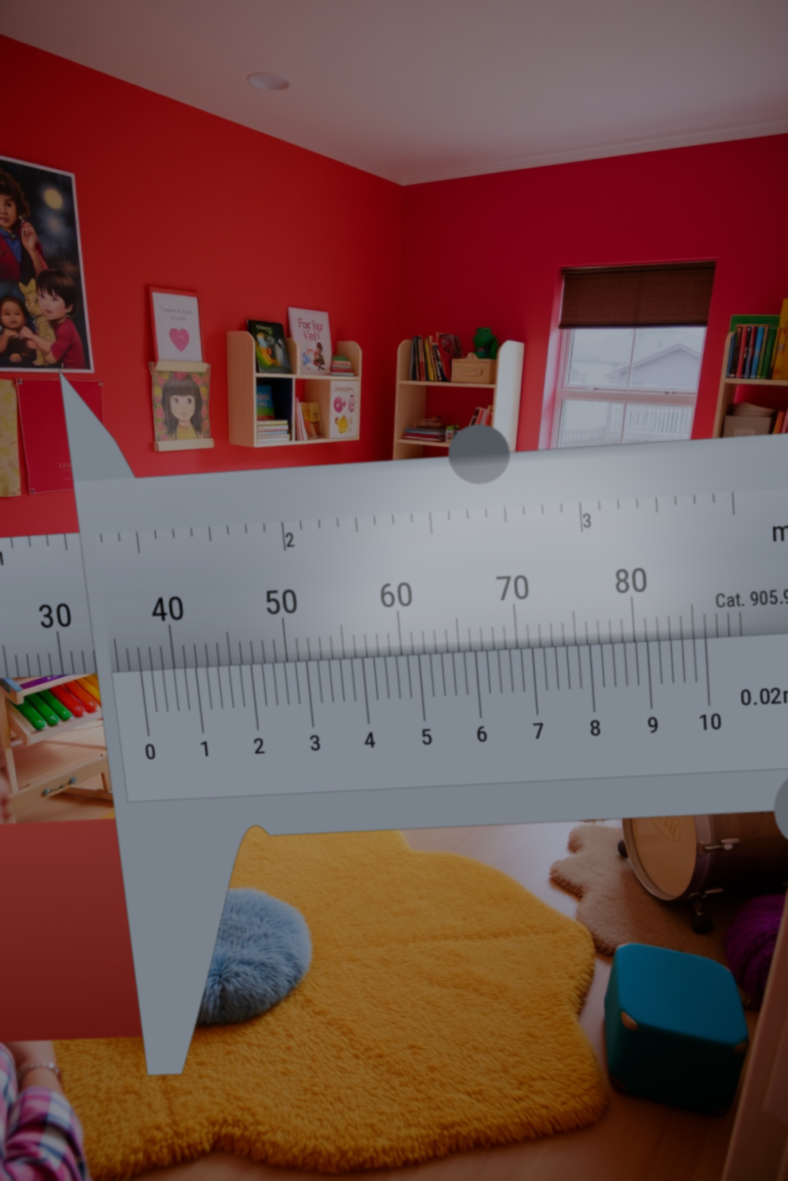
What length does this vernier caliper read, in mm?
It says 37.0 mm
